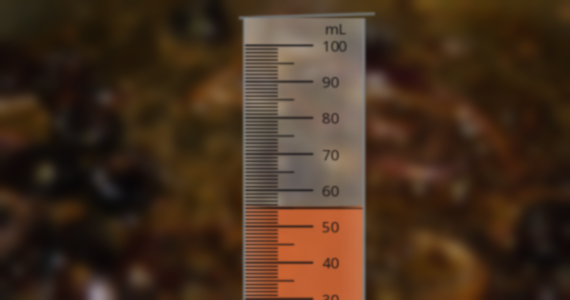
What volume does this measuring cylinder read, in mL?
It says 55 mL
